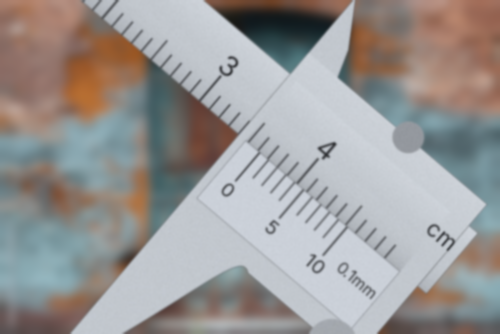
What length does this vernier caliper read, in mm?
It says 36.2 mm
